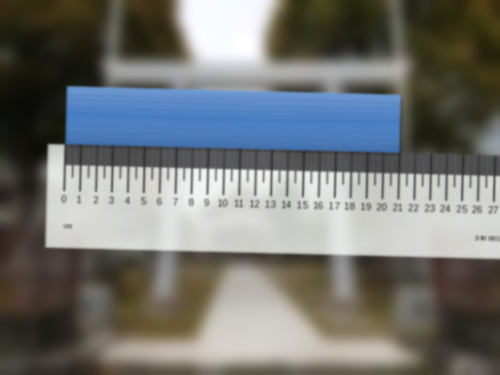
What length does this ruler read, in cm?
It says 21 cm
